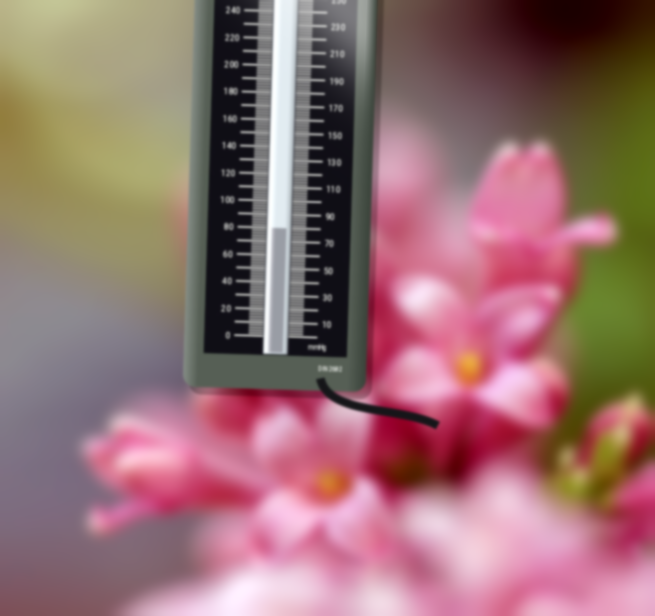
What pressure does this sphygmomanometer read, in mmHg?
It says 80 mmHg
